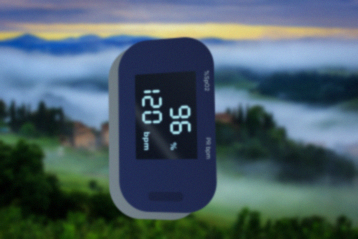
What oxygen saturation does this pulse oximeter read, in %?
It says 96 %
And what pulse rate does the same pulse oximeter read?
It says 120 bpm
